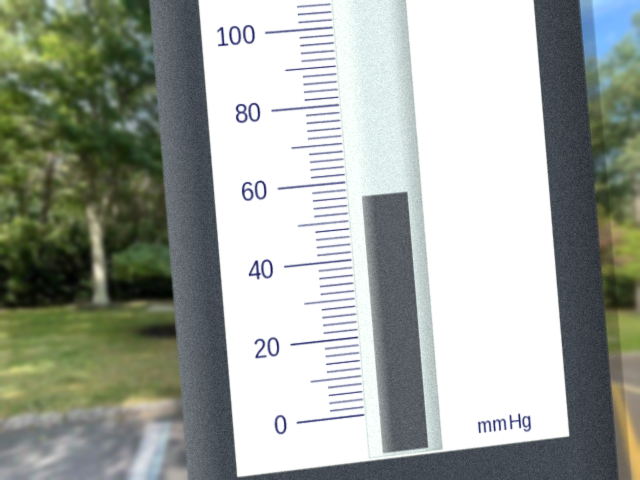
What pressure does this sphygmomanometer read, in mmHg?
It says 56 mmHg
